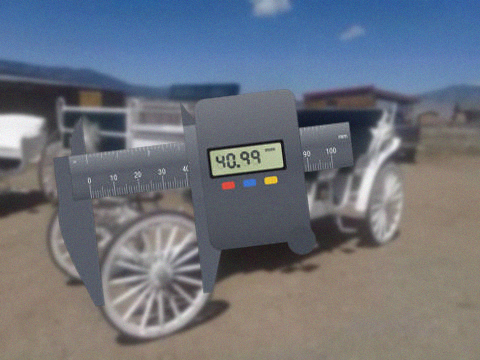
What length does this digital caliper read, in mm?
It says 40.99 mm
